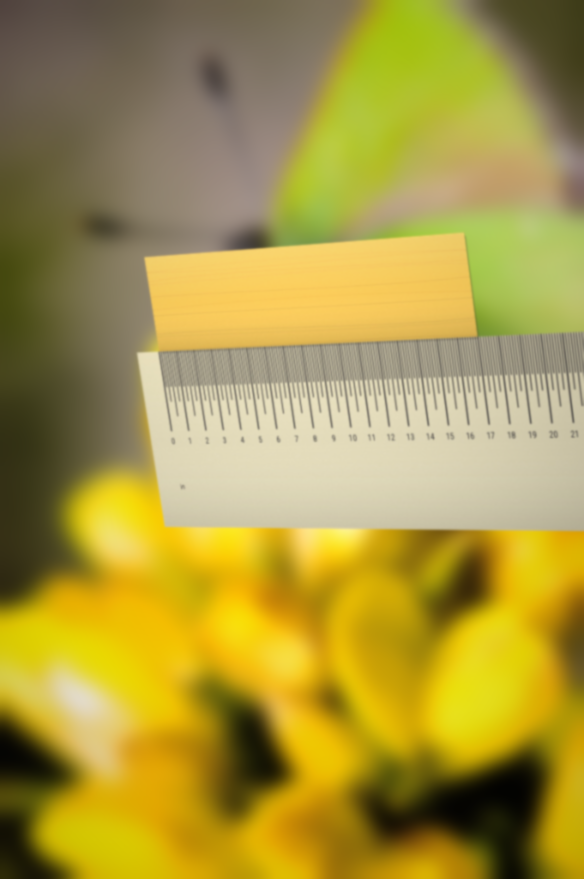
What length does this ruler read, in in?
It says 17 in
